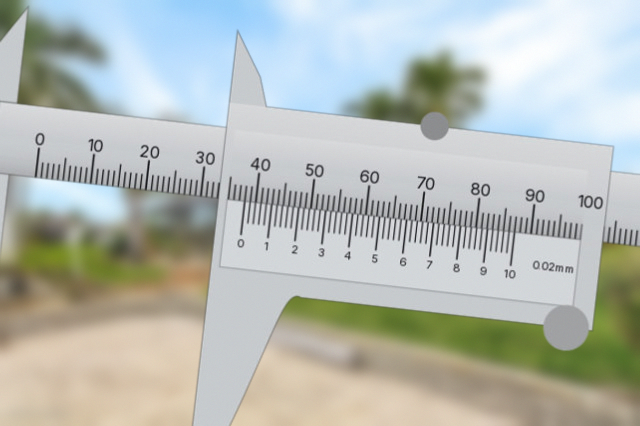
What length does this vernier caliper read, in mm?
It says 38.0 mm
